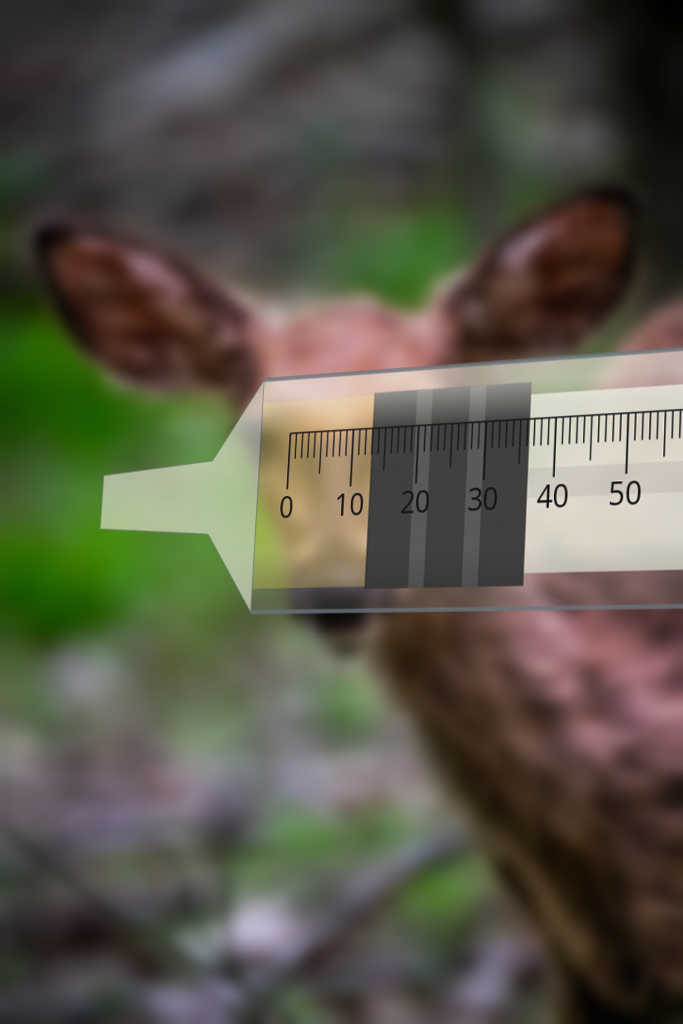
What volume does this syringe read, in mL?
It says 13 mL
